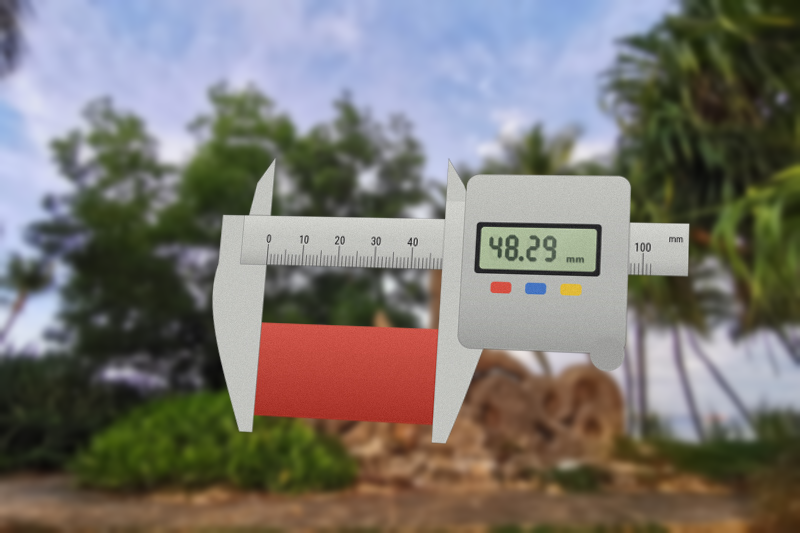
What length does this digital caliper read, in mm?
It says 48.29 mm
